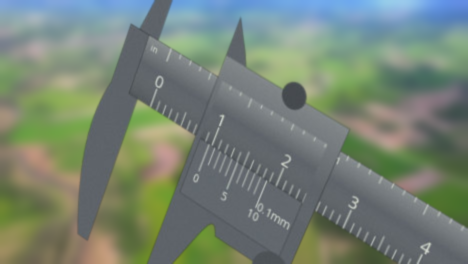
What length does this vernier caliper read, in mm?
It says 9.6 mm
